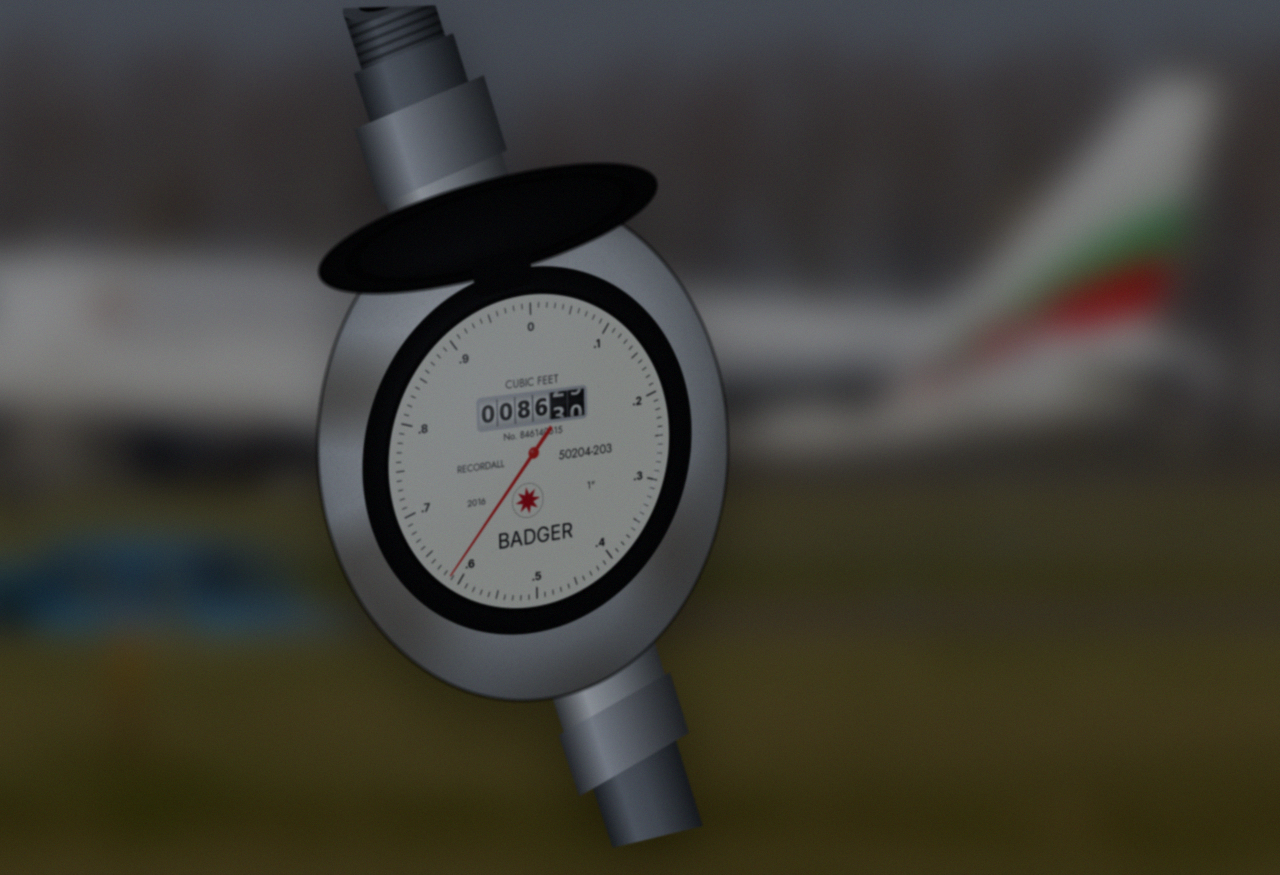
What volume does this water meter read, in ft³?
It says 8629.61 ft³
